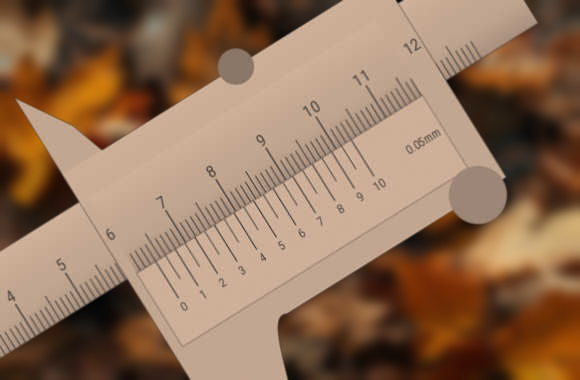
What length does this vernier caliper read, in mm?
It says 64.0 mm
